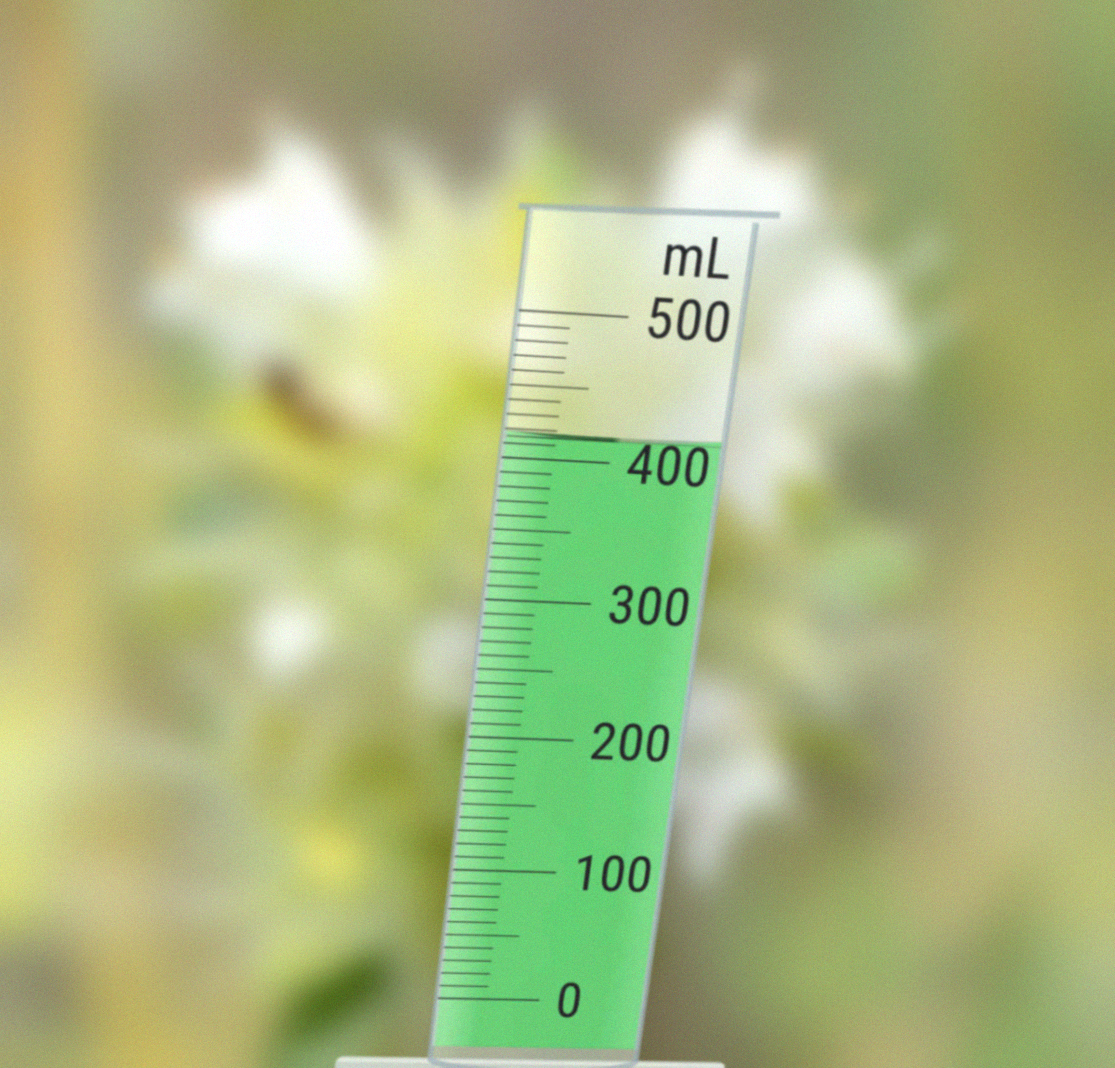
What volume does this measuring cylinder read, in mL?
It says 415 mL
